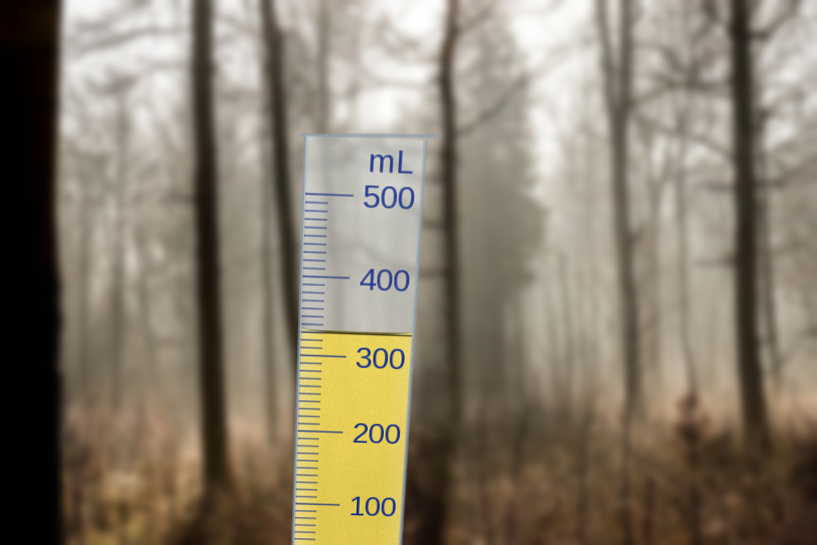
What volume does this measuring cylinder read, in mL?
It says 330 mL
